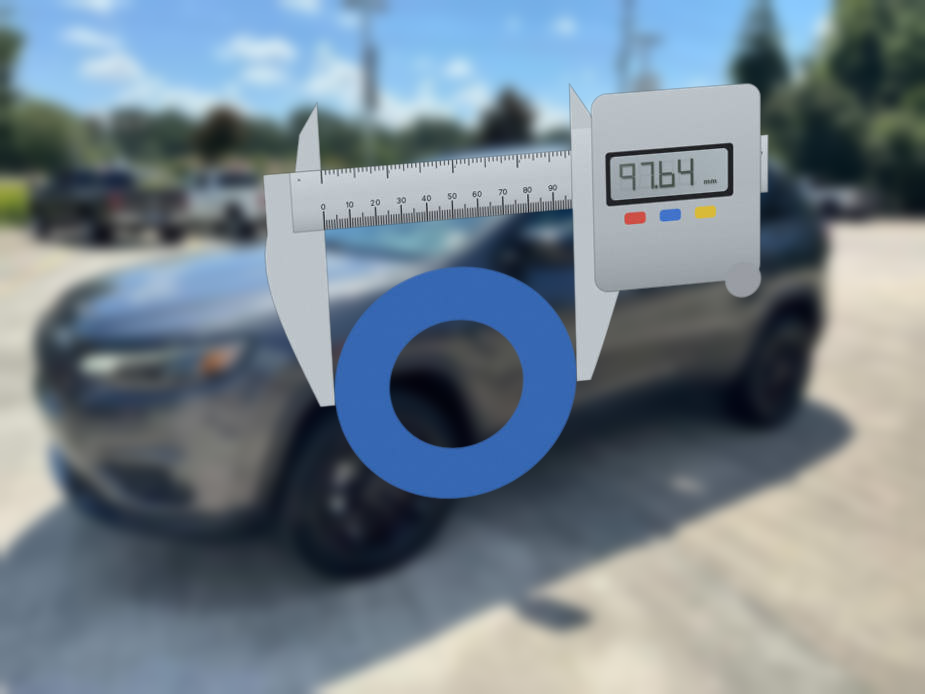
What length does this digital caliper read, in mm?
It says 97.64 mm
